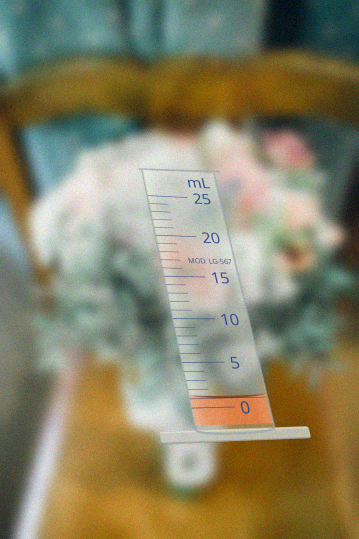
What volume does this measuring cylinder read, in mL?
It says 1 mL
